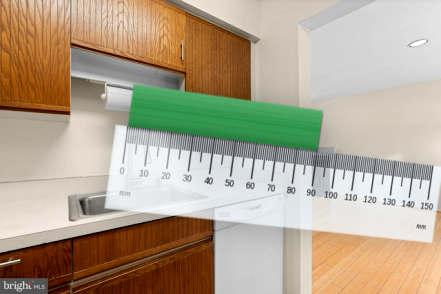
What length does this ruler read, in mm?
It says 90 mm
